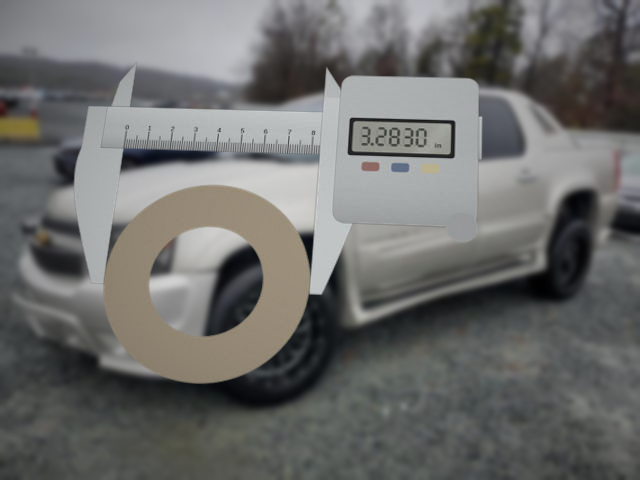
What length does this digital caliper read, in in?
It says 3.2830 in
